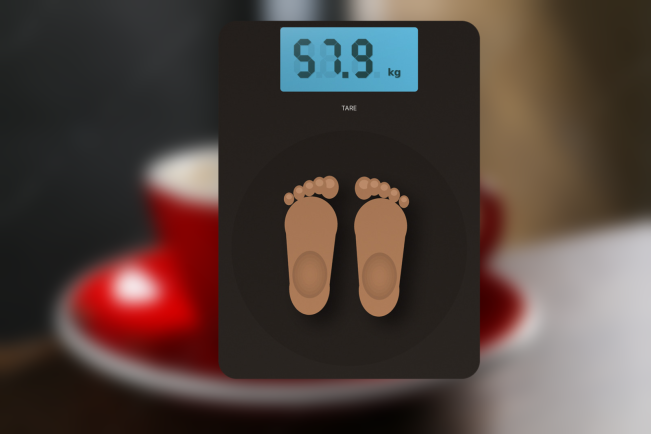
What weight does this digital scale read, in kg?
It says 57.9 kg
